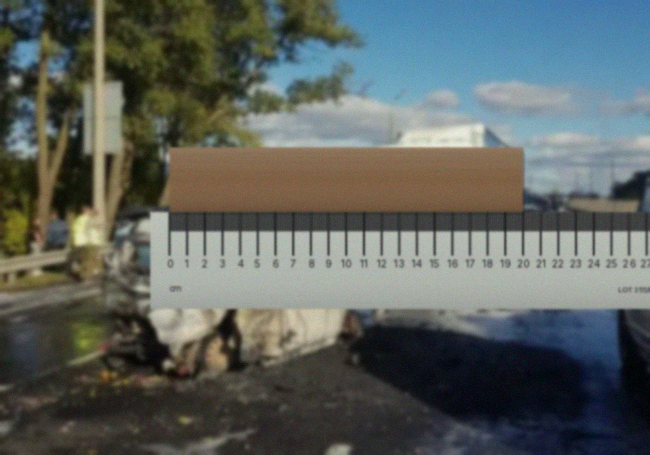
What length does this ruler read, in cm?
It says 20 cm
